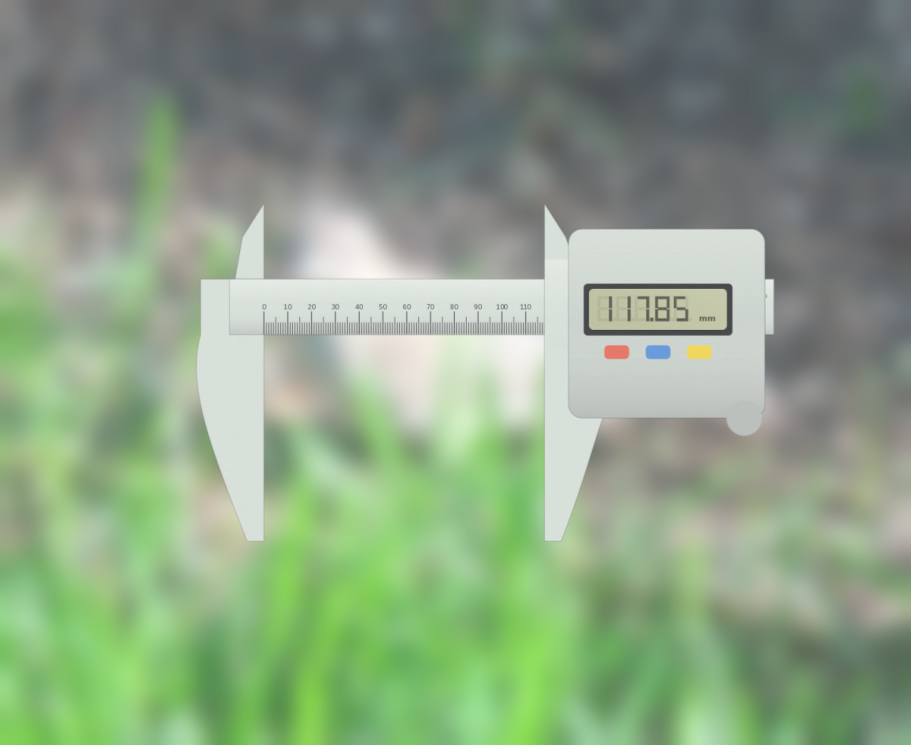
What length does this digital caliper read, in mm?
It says 117.85 mm
